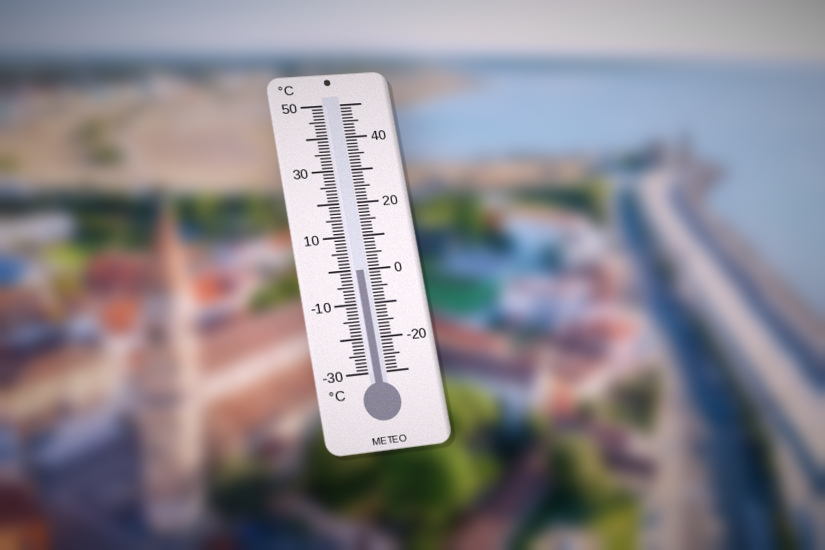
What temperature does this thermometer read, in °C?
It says 0 °C
